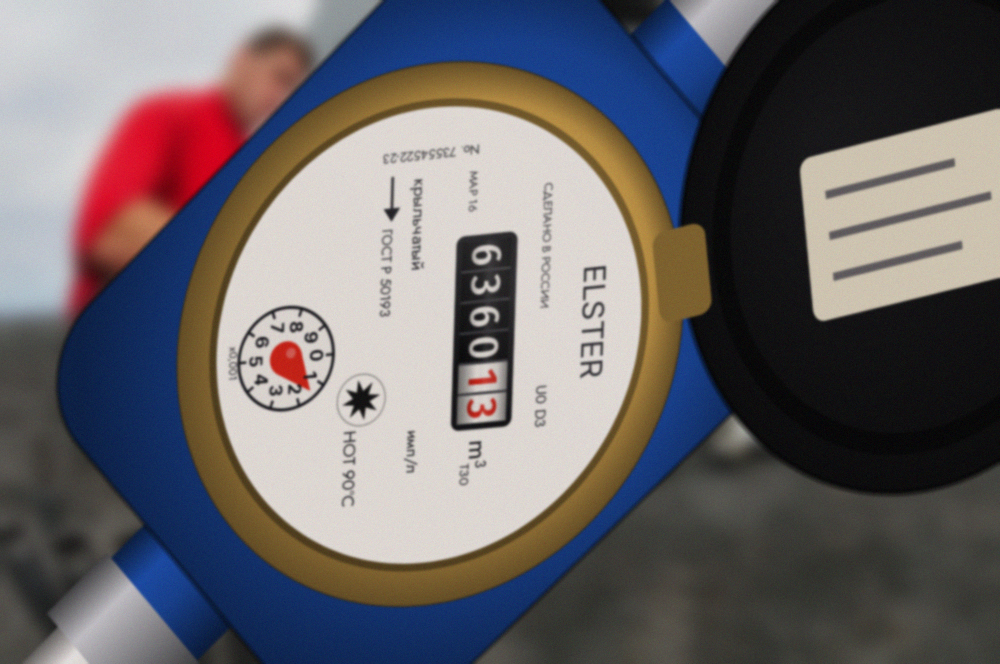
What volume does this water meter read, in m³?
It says 6360.131 m³
